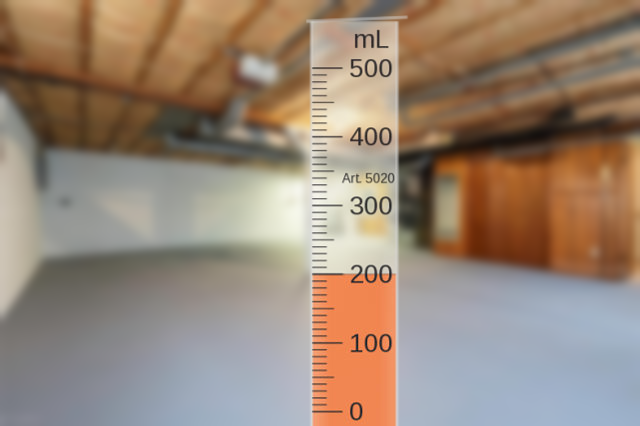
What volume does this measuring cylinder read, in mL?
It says 200 mL
